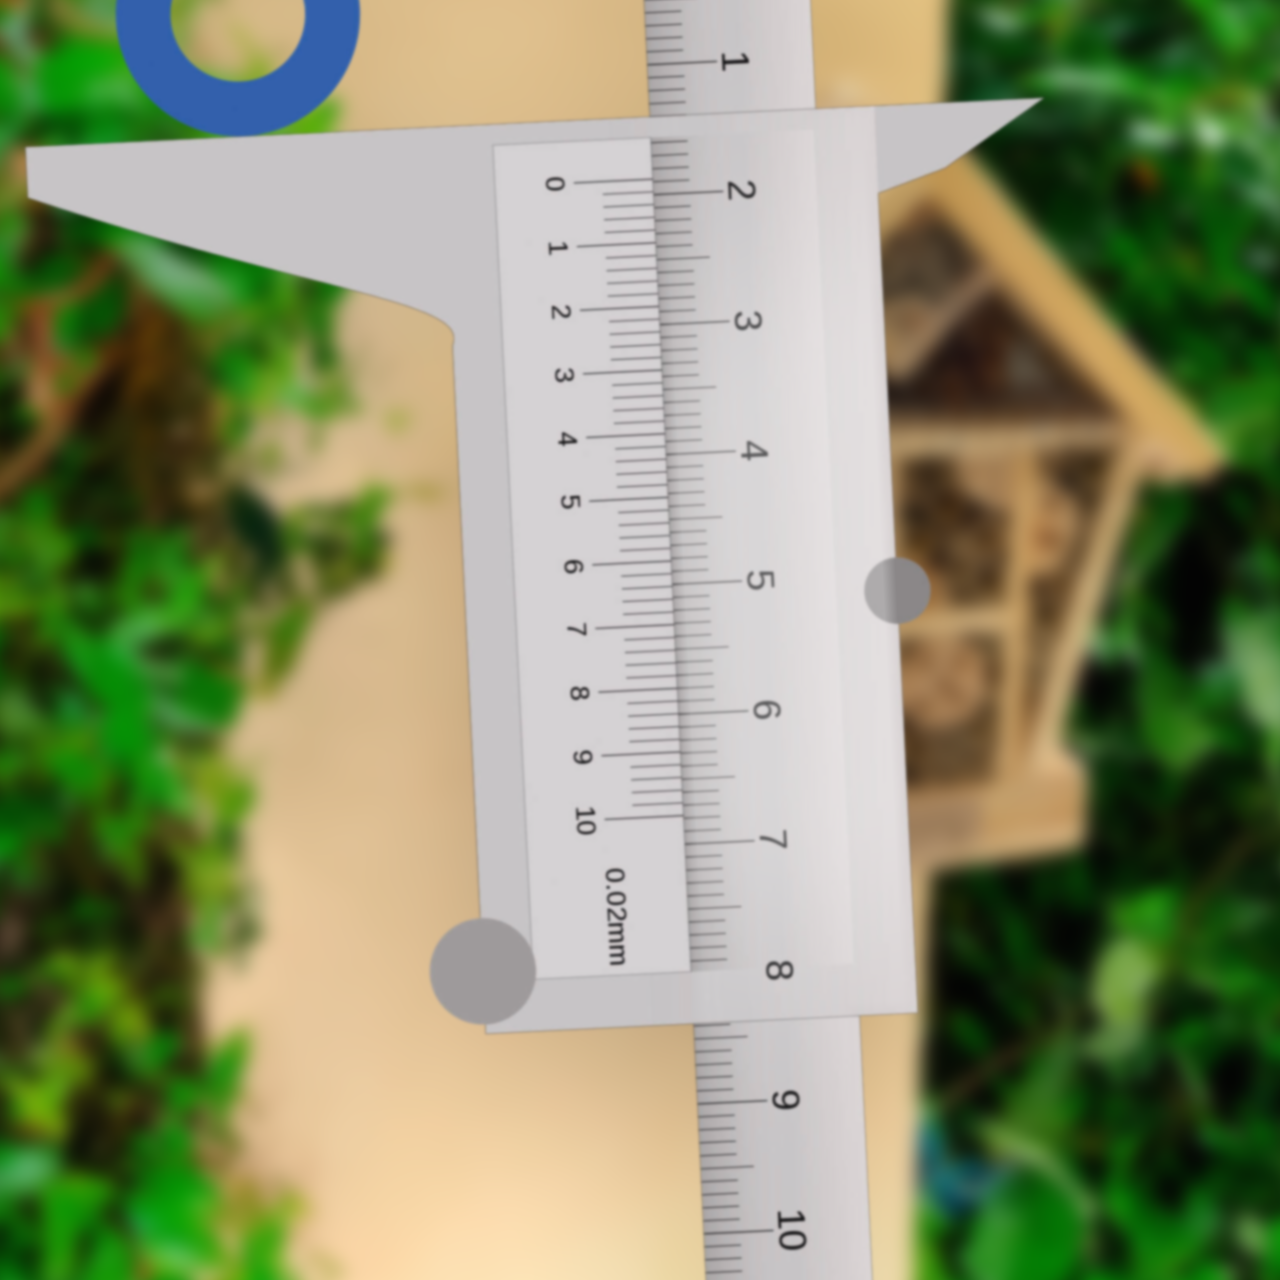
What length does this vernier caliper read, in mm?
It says 18.8 mm
